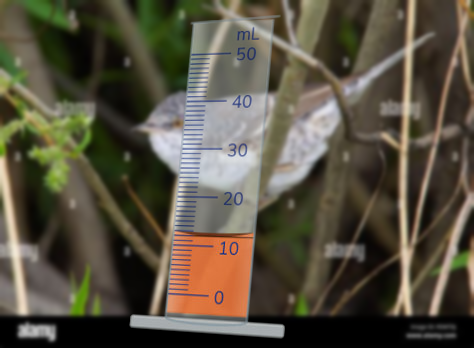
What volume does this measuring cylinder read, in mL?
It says 12 mL
